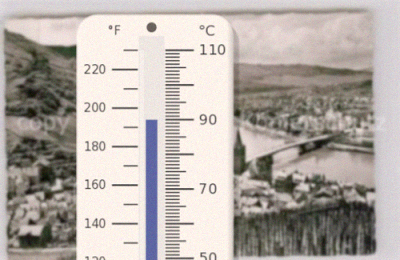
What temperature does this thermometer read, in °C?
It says 90 °C
